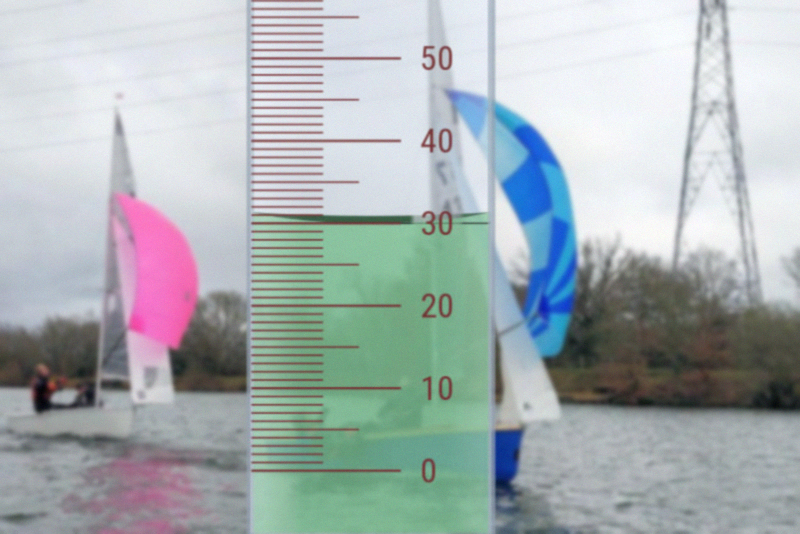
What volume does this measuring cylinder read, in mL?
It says 30 mL
